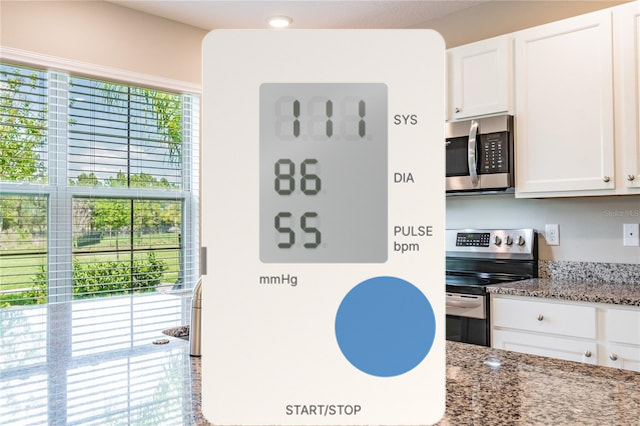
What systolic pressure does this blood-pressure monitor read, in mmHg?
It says 111 mmHg
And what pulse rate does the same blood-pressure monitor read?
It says 55 bpm
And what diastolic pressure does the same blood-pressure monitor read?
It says 86 mmHg
